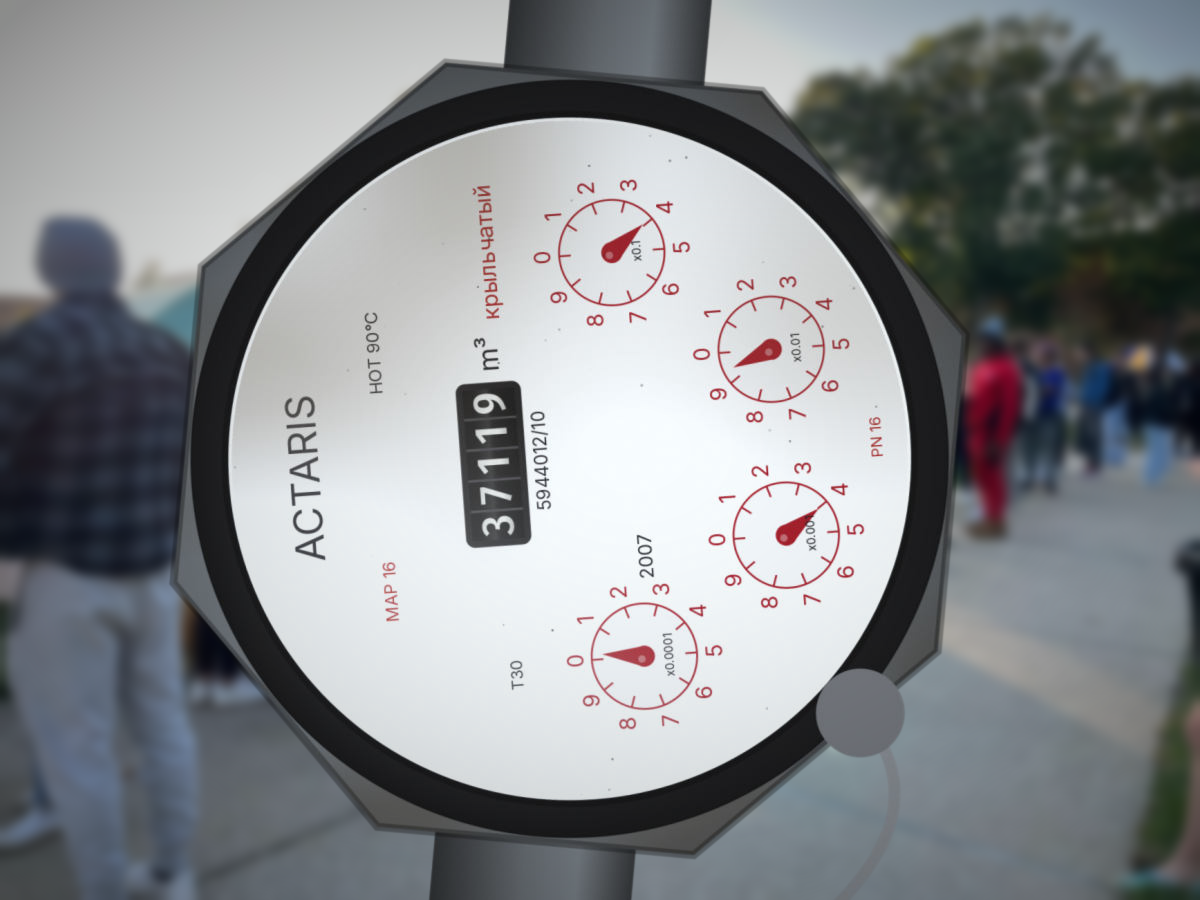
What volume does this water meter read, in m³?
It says 37119.3940 m³
